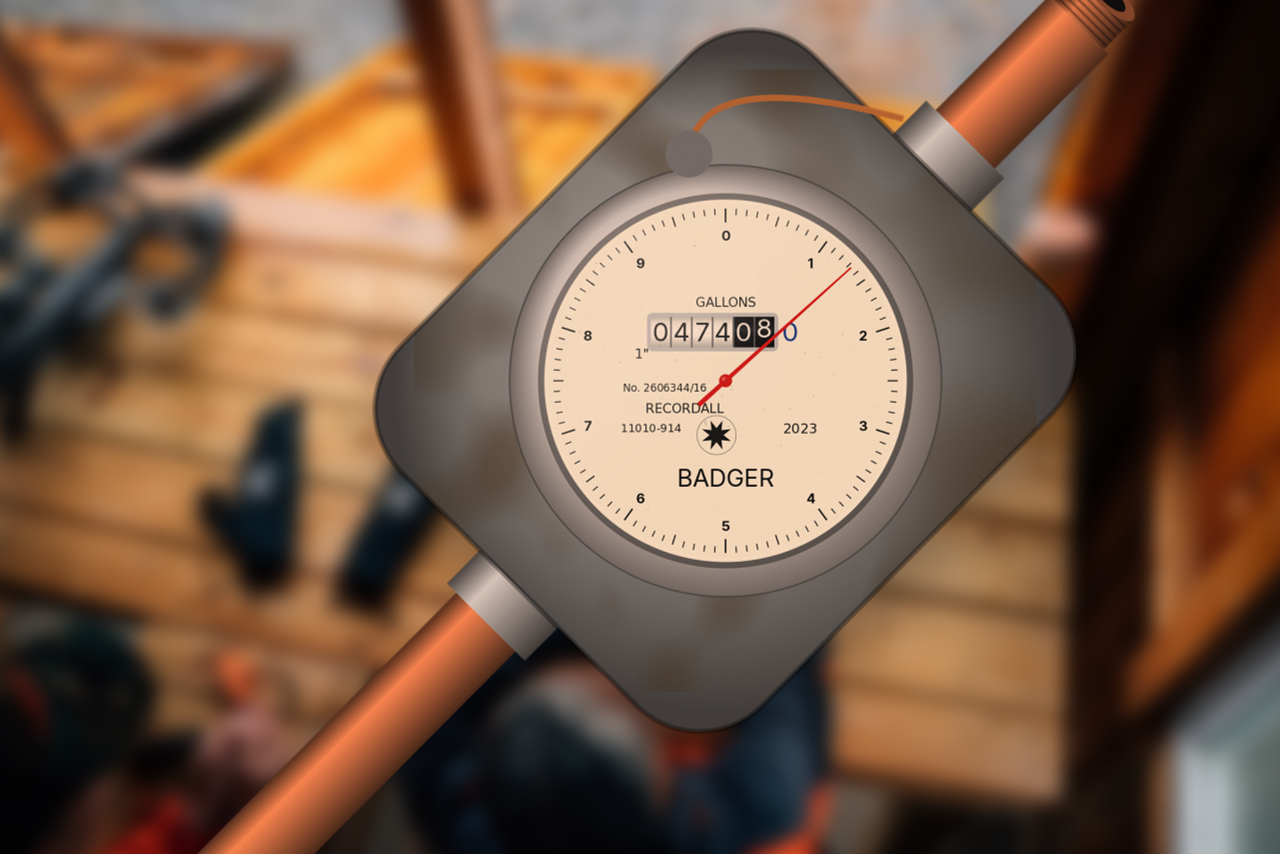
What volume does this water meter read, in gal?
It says 474081.3 gal
